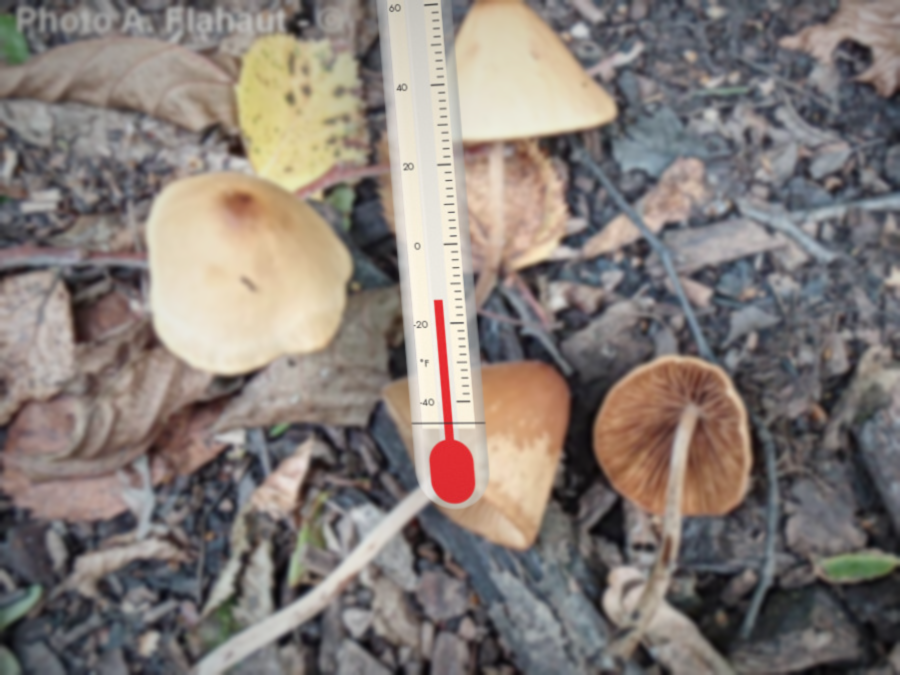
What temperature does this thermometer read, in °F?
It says -14 °F
